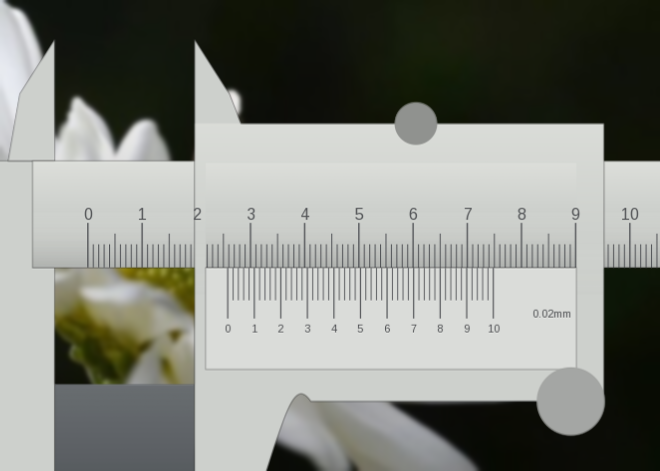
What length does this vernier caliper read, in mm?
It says 25.8 mm
